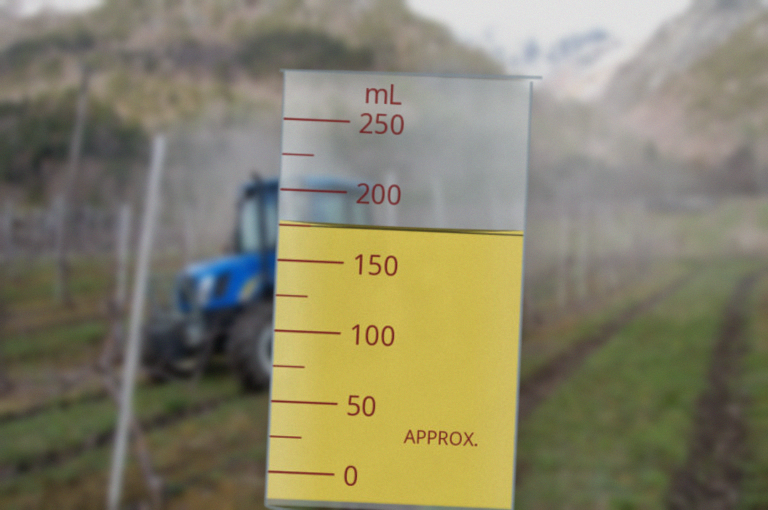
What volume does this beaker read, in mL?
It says 175 mL
